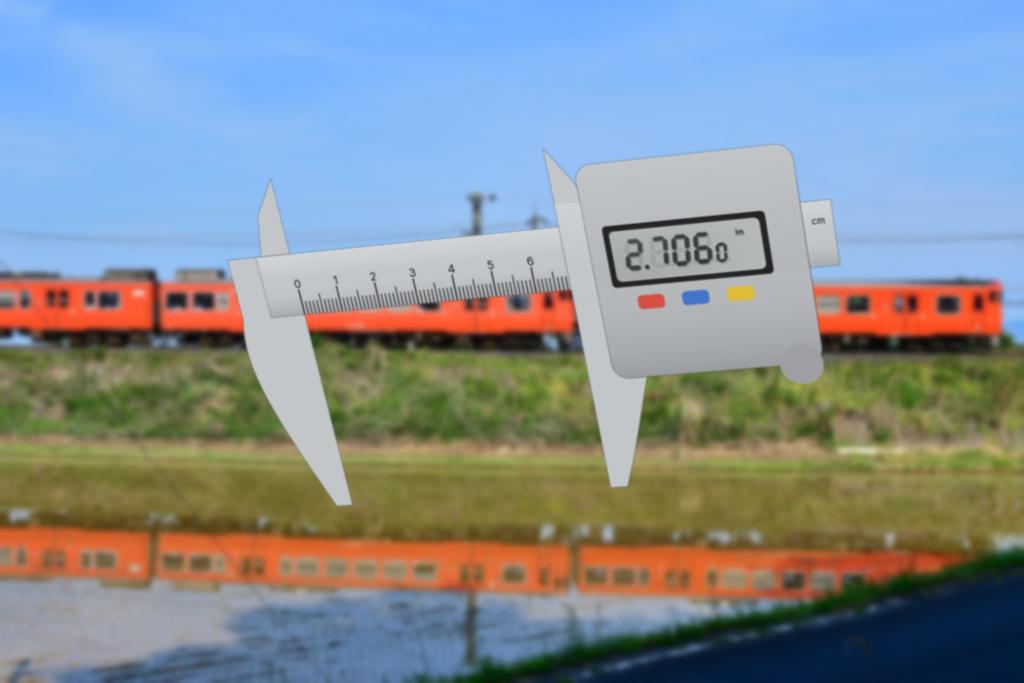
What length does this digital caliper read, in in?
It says 2.7060 in
